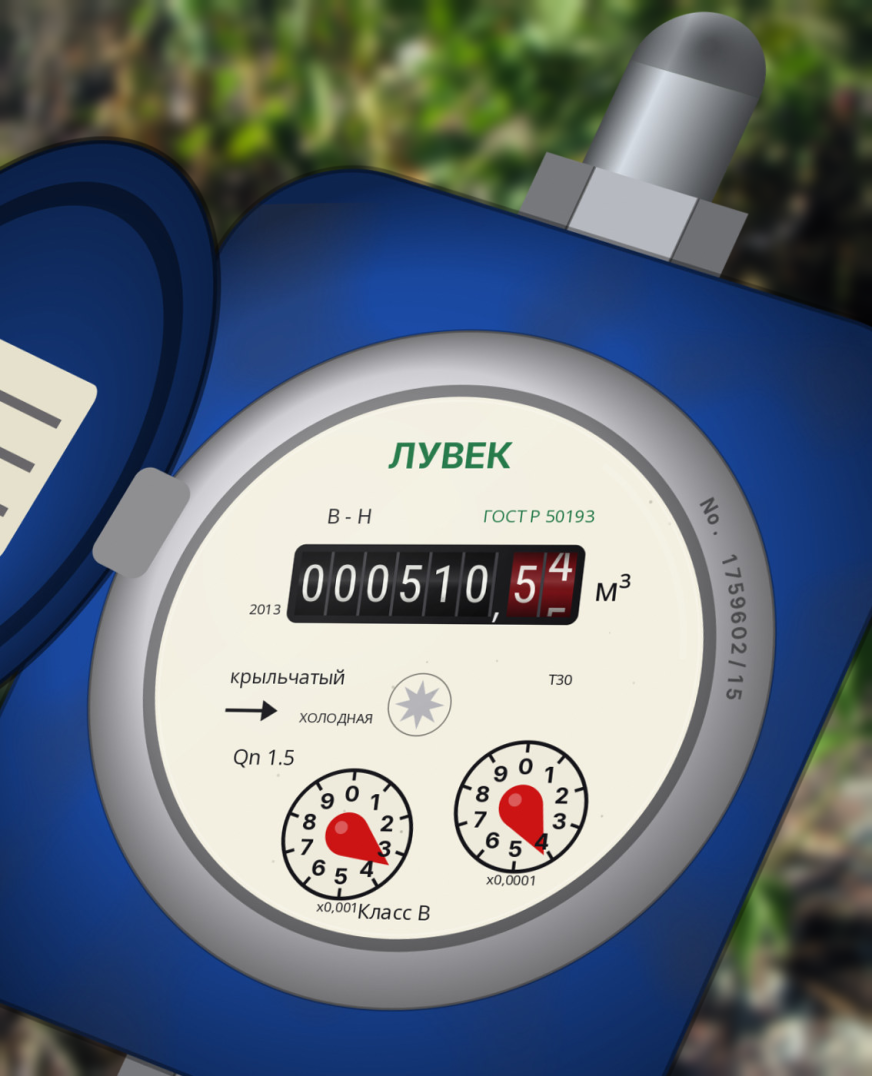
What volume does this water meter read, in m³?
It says 510.5434 m³
